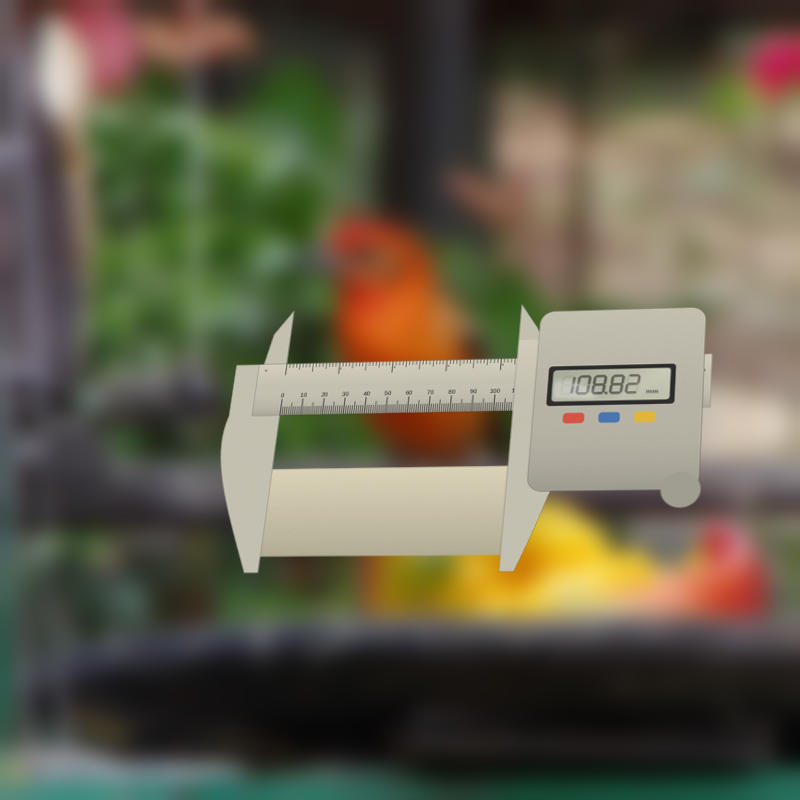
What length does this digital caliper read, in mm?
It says 108.82 mm
